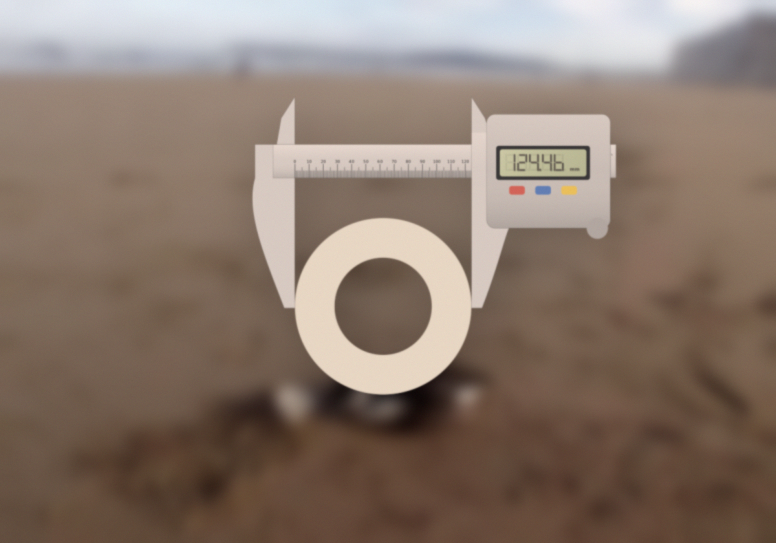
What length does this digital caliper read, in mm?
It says 124.46 mm
